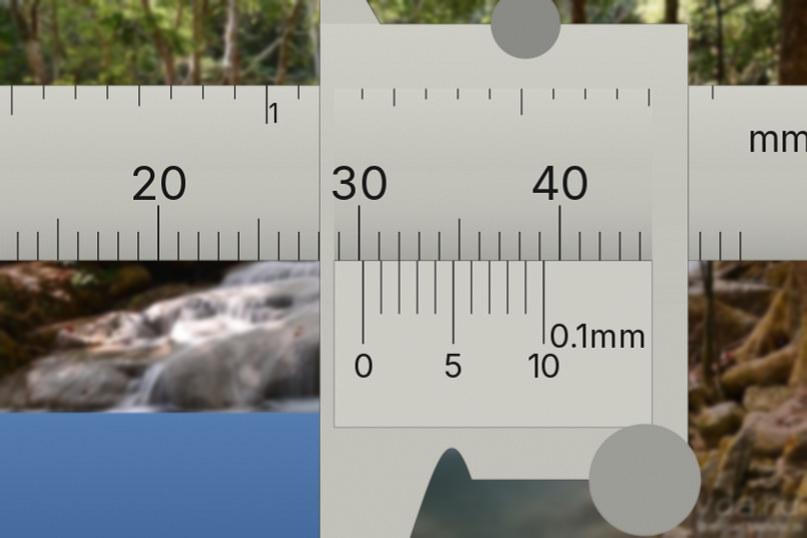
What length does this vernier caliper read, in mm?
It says 30.2 mm
